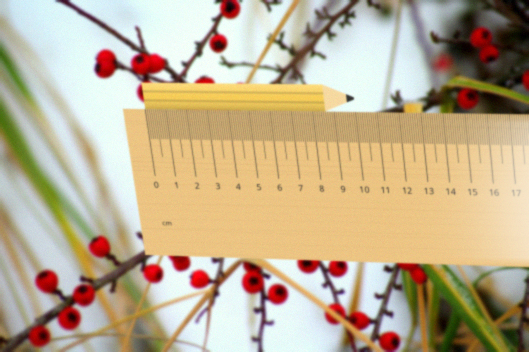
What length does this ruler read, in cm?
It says 10 cm
